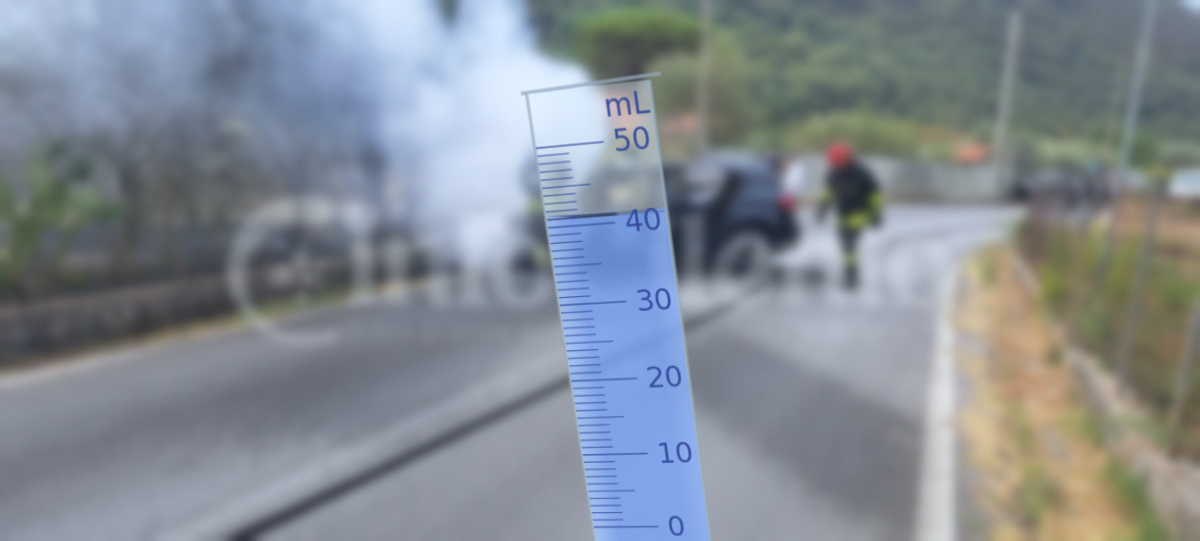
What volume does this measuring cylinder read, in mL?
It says 41 mL
